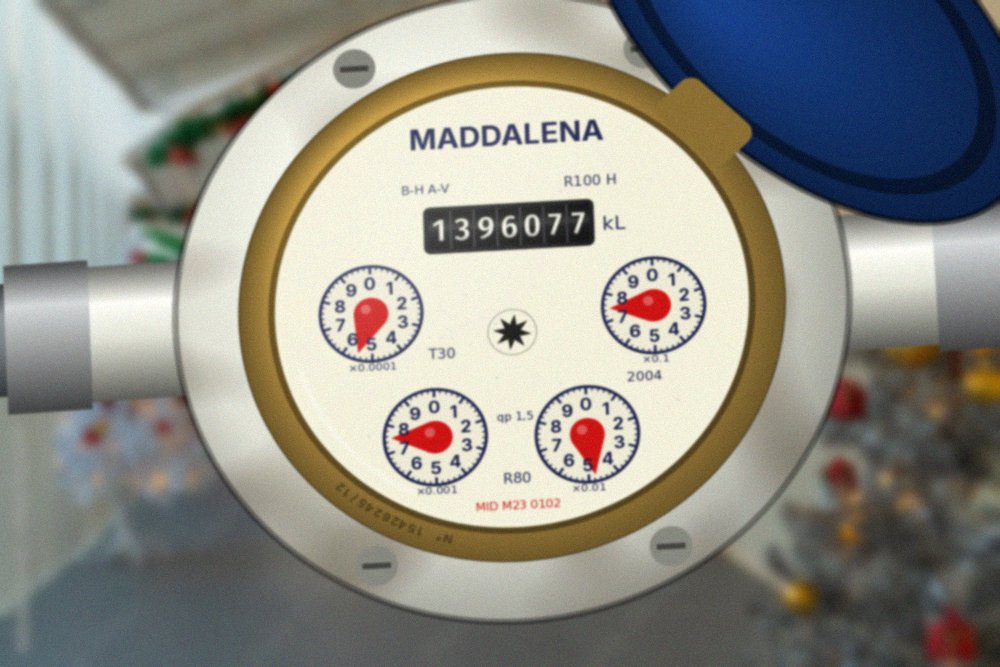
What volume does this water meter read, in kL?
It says 1396077.7475 kL
